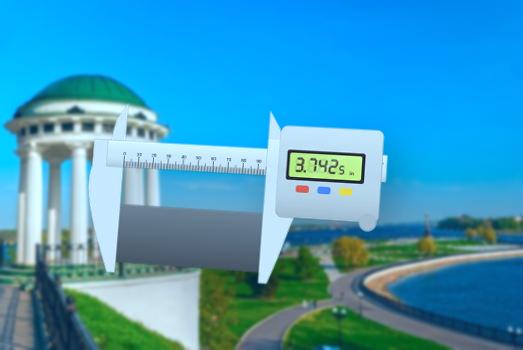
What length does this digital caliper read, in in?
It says 3.7425 in
